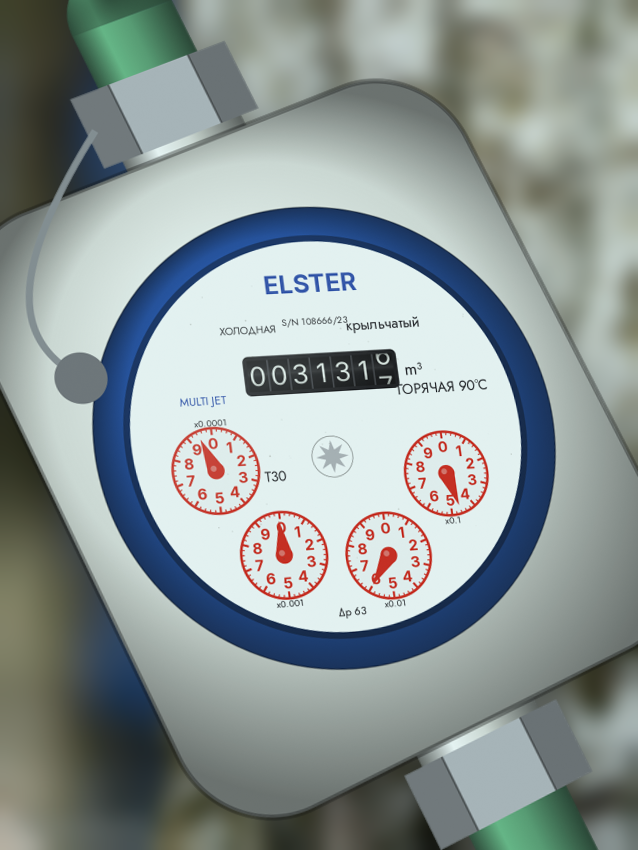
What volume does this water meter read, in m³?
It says 31316.4599 m³
